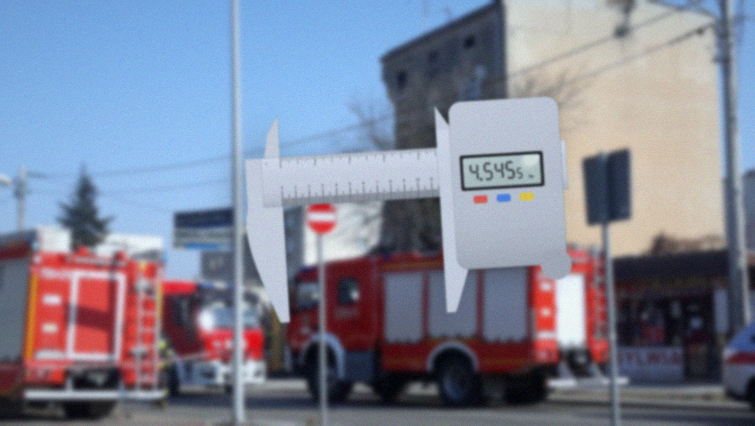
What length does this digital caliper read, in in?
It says 4.5455 in
